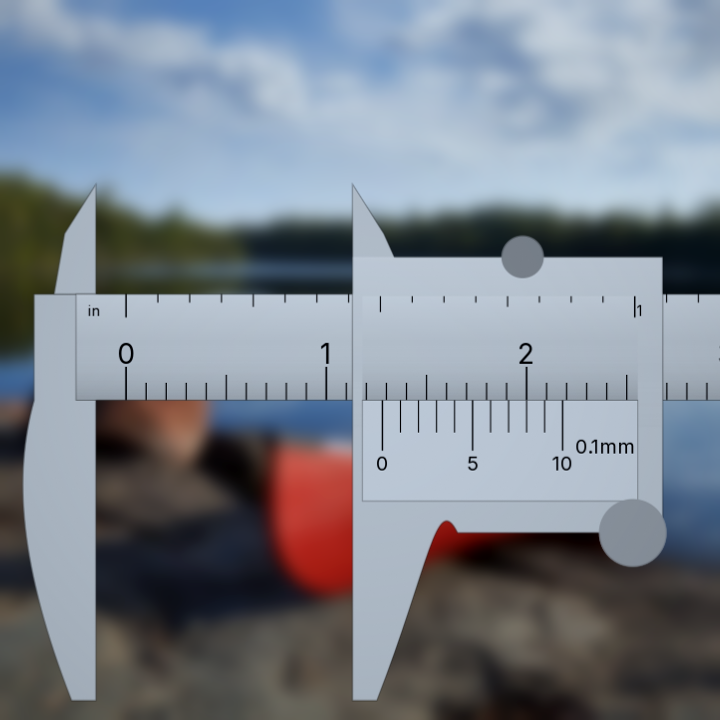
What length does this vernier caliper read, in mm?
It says 12.8 mm
